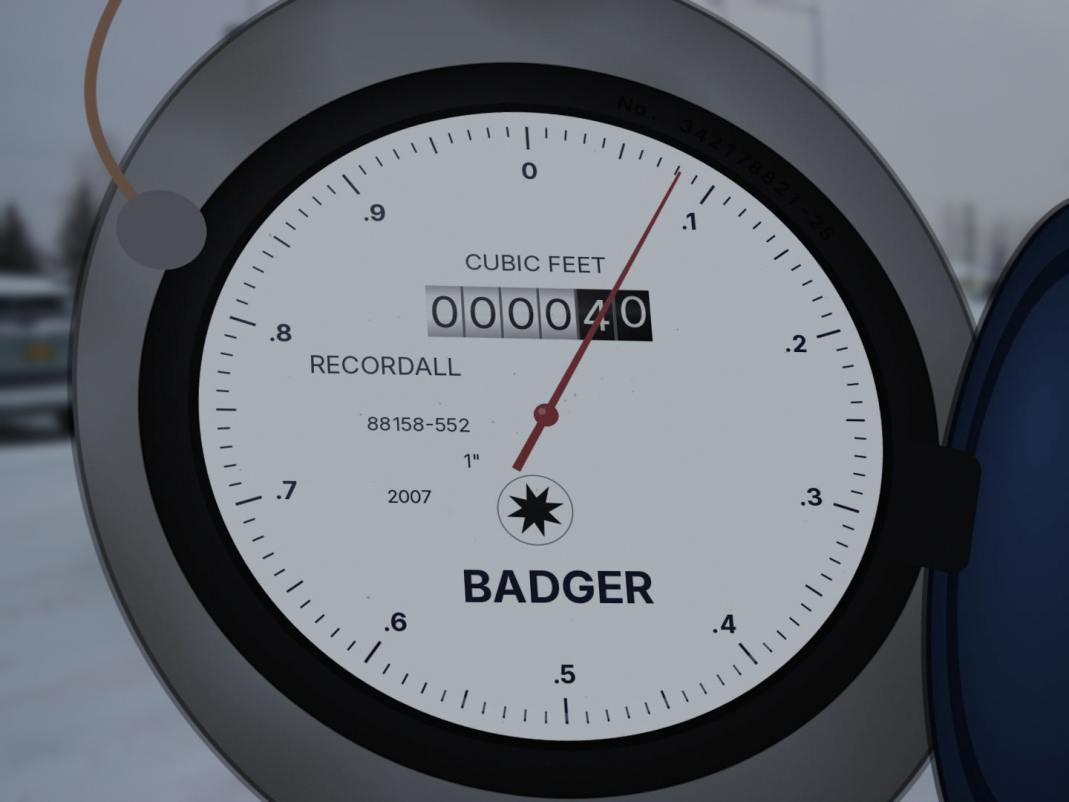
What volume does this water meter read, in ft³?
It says 40.08 ft³
